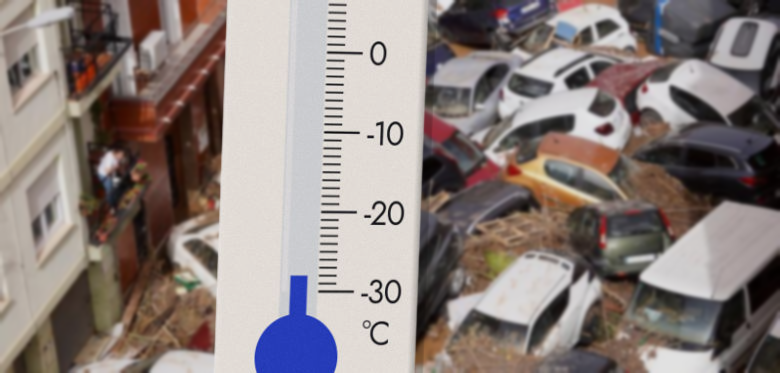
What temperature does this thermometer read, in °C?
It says -28 °C
